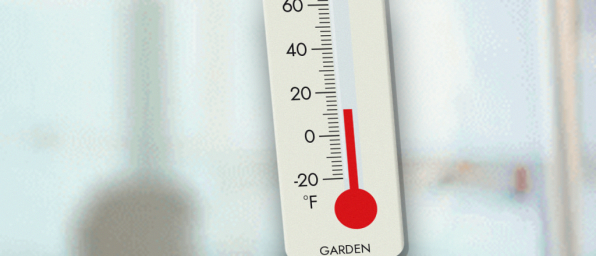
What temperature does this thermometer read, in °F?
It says 12 °F
